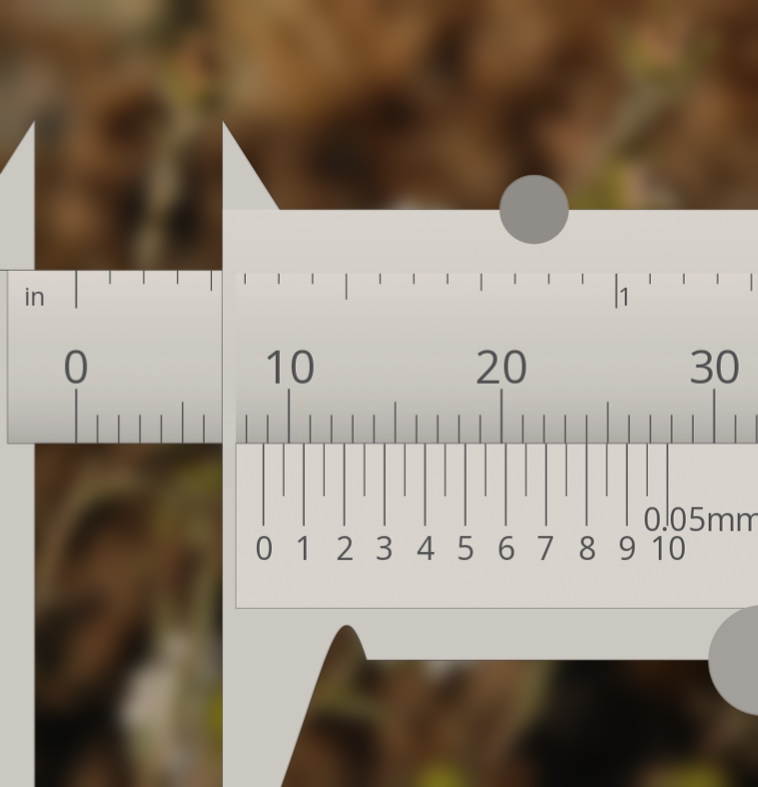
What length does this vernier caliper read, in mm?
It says 8.8 mm
